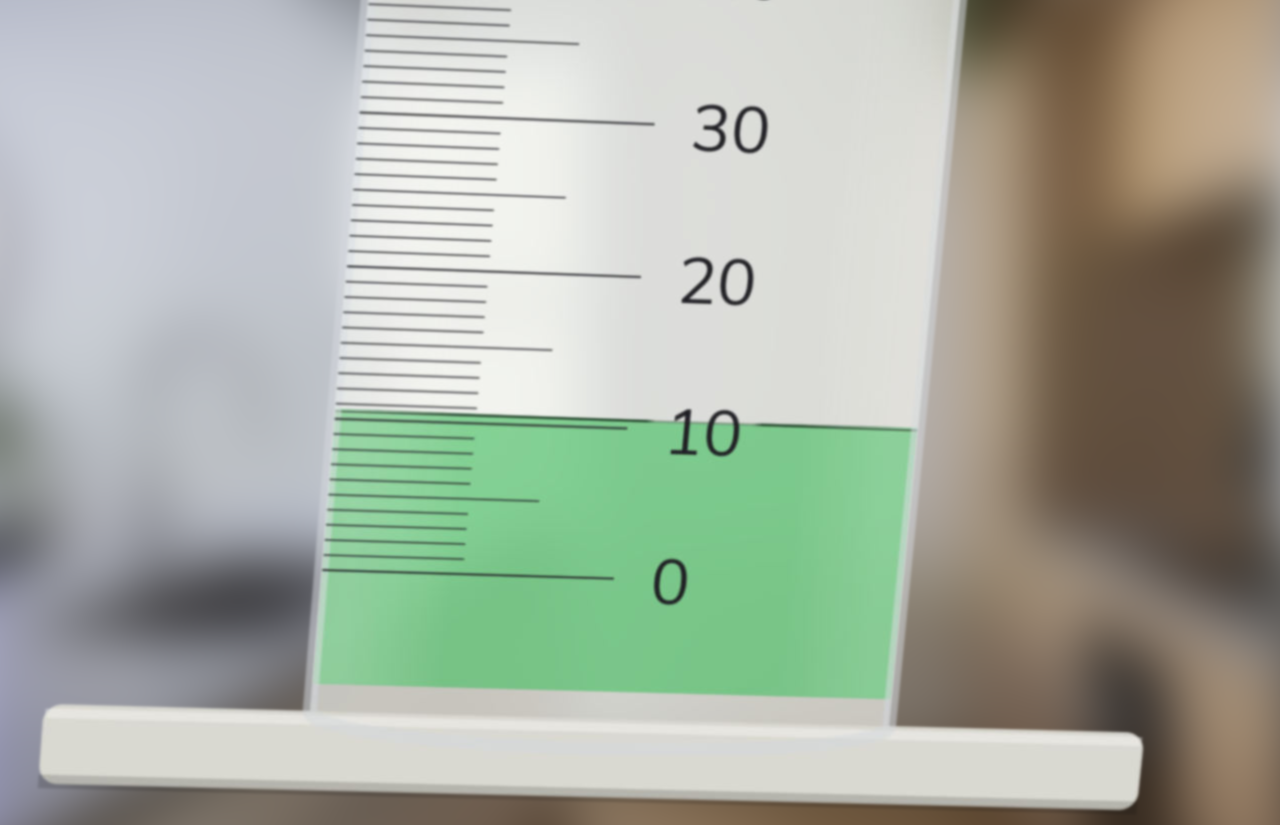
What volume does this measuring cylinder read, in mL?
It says 10.5 mL
